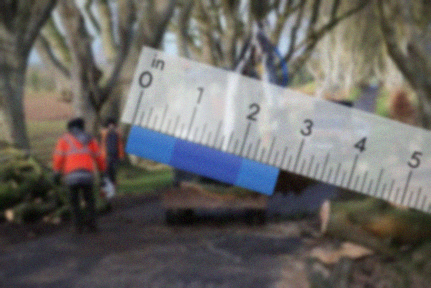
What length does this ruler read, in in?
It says 2.75 in
